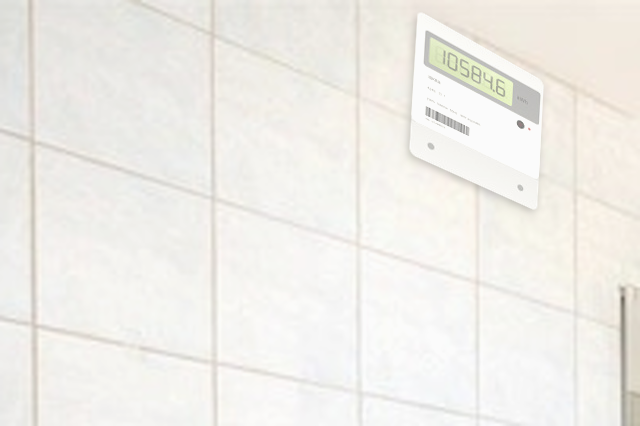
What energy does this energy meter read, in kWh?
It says 10584.6 kWh
